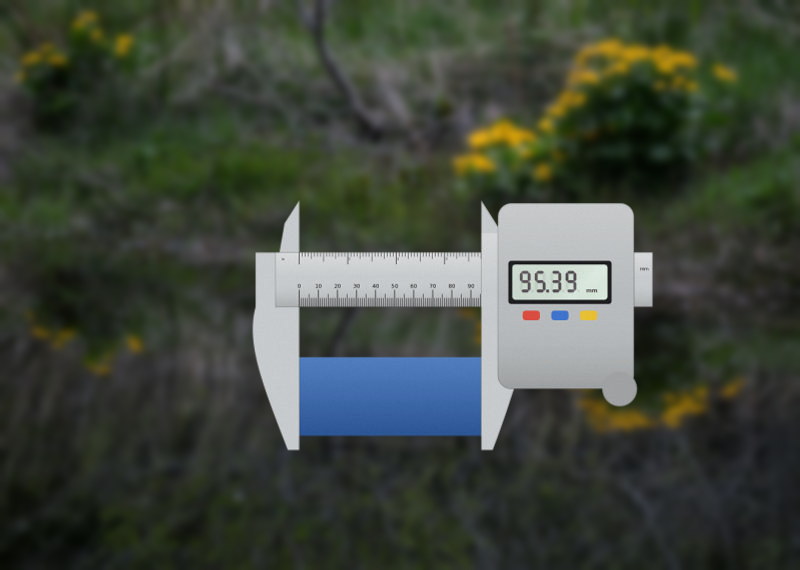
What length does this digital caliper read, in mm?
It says 95.39 mm
